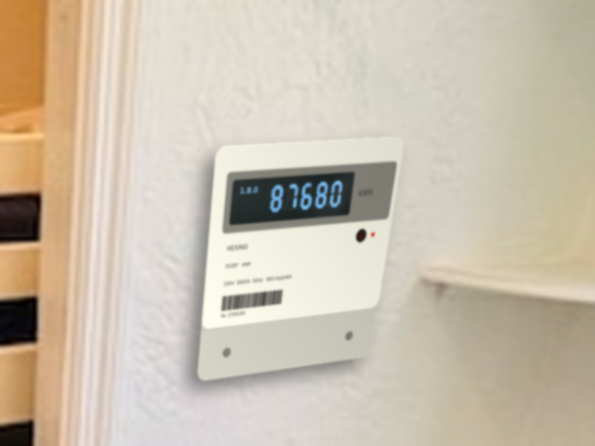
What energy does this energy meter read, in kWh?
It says 87680 kWh
